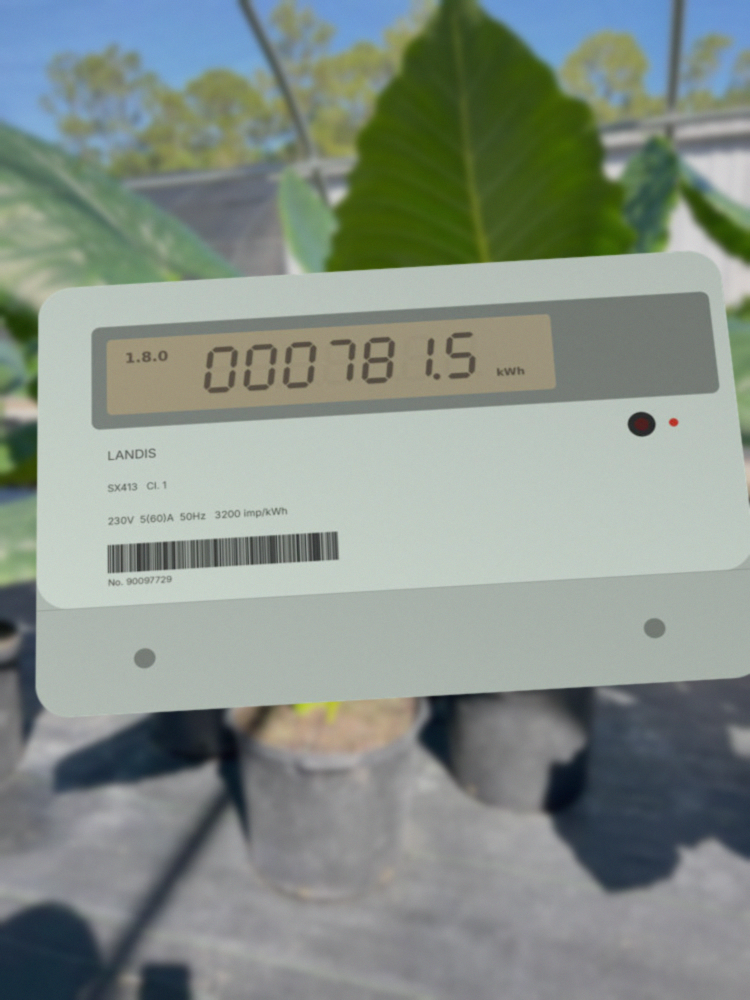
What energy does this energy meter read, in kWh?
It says 781.5 kWh
